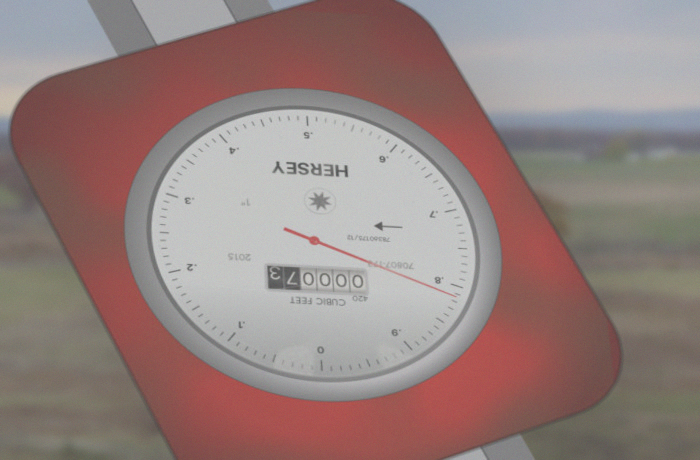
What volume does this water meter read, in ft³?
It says 72.81 ft³
